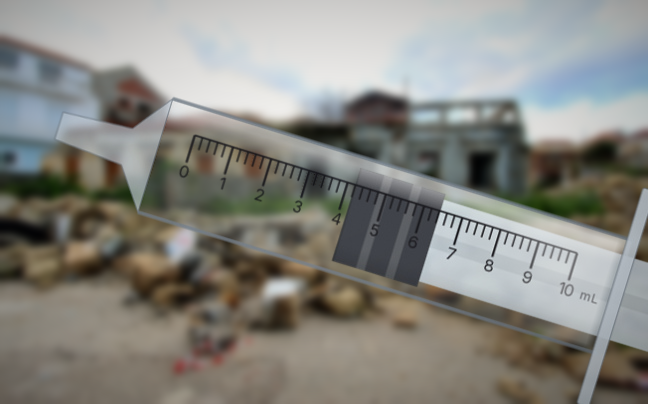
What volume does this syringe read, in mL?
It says 4.2 mL
